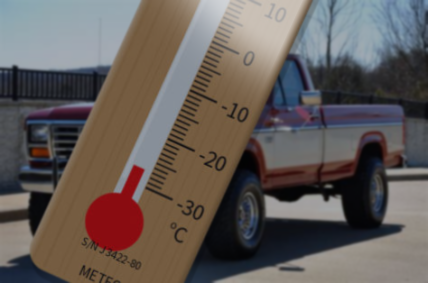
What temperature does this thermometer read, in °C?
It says -27 °C
